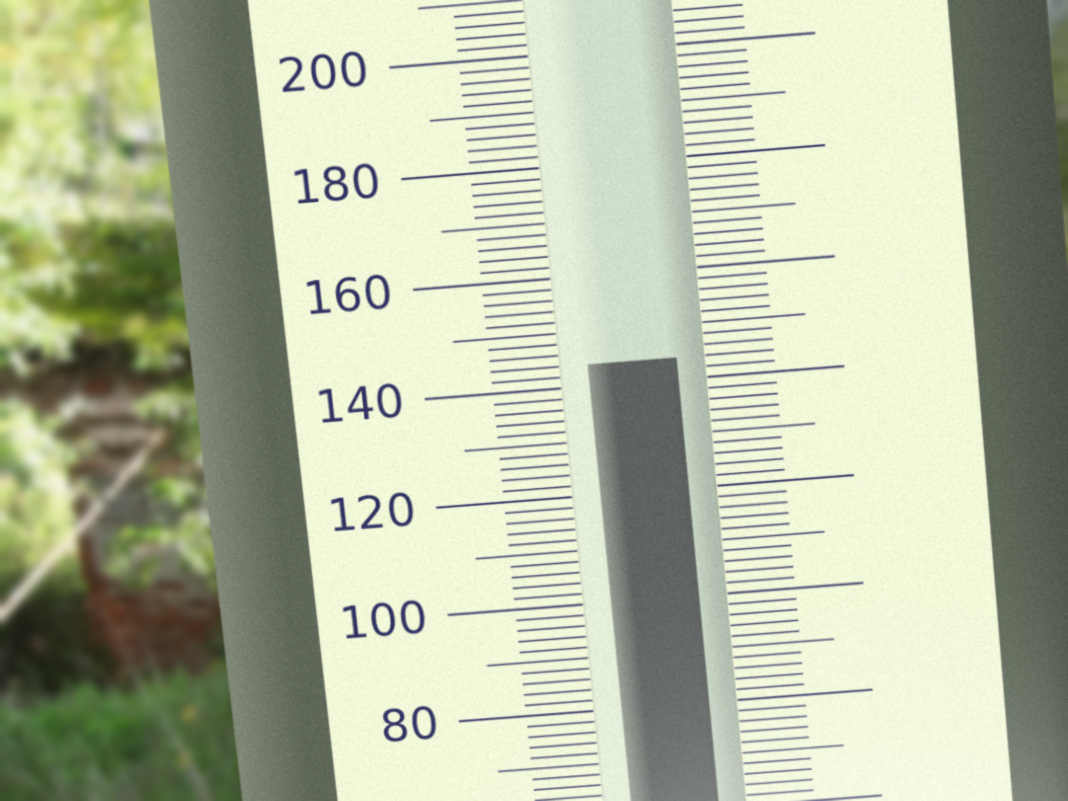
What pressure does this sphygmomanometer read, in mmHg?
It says 144 mmHg
